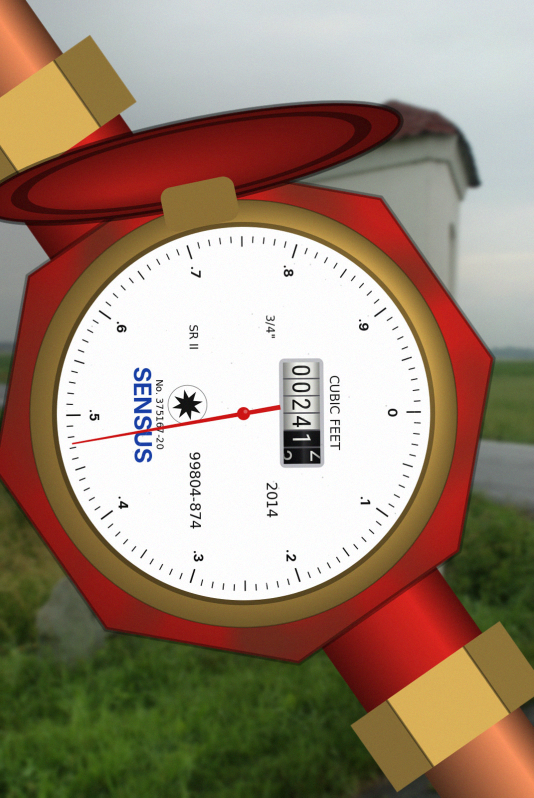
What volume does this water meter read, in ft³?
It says 2412.47 ft³
